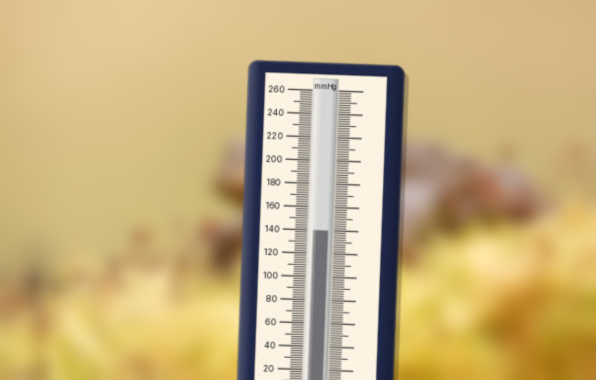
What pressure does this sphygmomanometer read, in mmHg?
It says 140 mmHg
